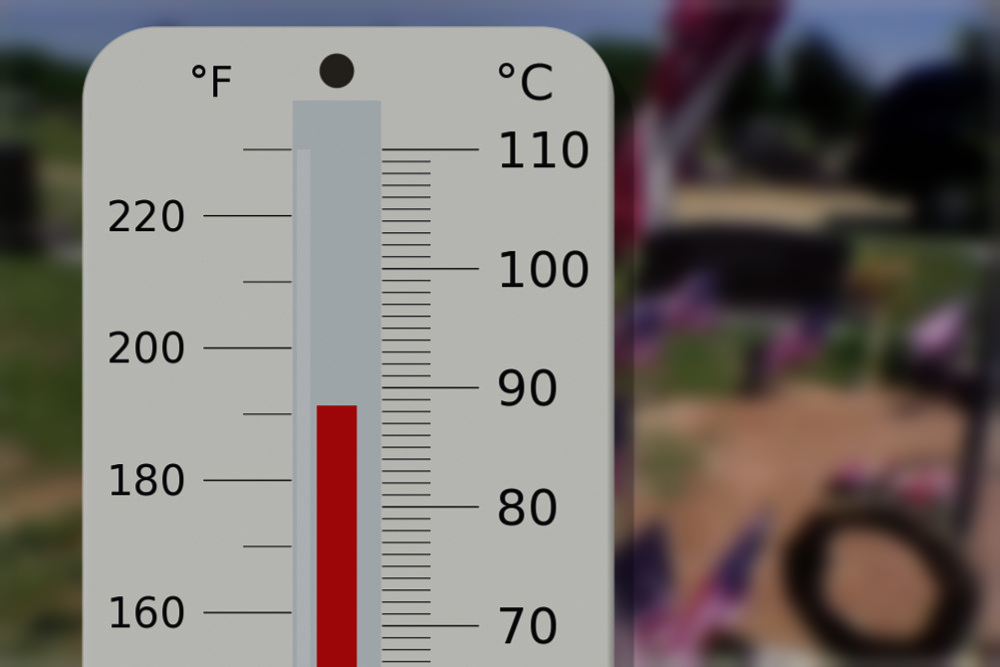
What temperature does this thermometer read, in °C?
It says 88.5 °C
